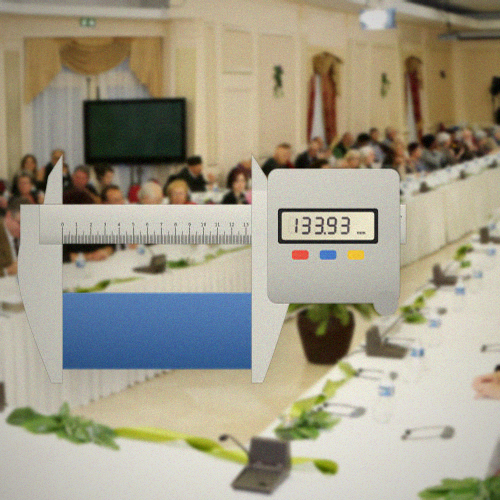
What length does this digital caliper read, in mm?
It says 133.93 mm
